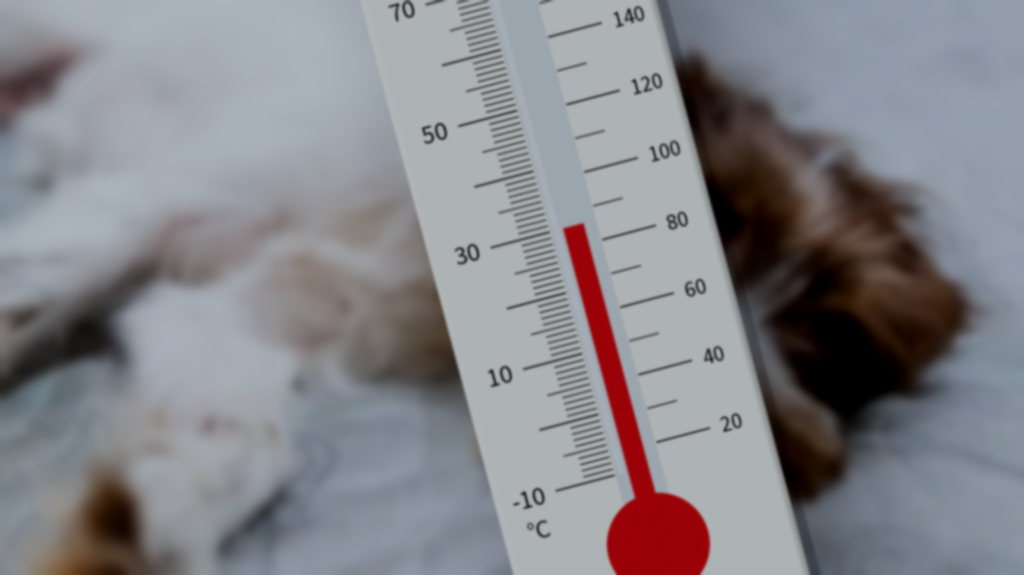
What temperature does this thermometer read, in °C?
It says 30 °C
